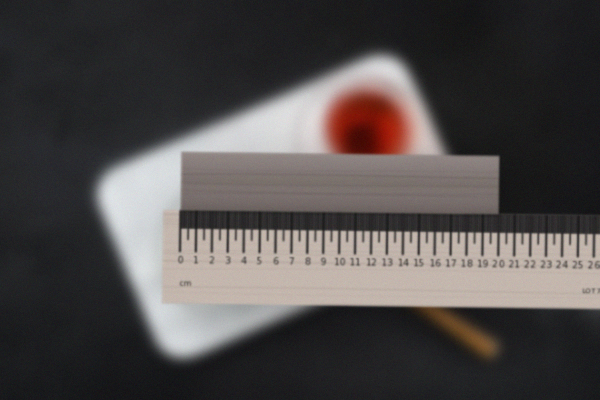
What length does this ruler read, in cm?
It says 20 cm
